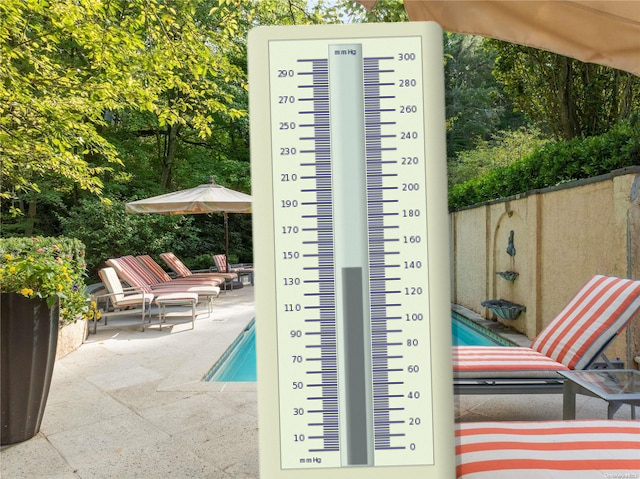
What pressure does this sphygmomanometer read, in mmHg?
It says 140 mmHg
